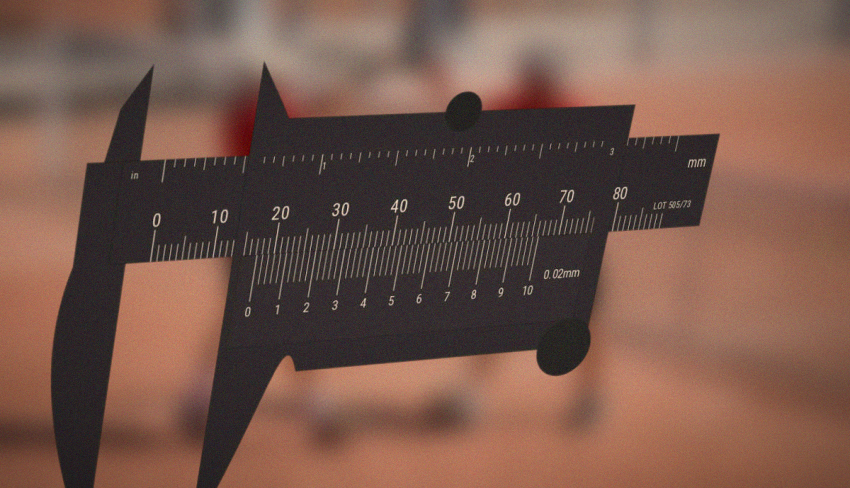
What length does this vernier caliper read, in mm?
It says 17.2 mm
